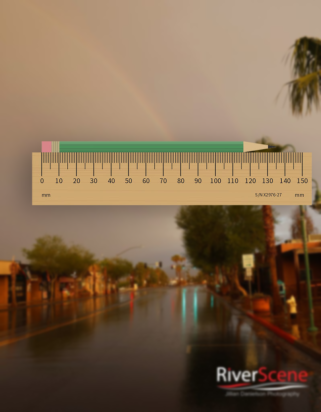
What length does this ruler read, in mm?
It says 135 mm
